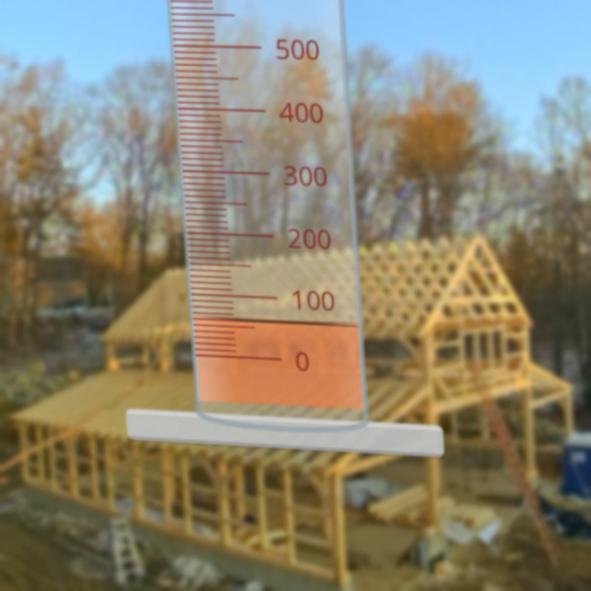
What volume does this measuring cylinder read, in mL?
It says 60 mL
